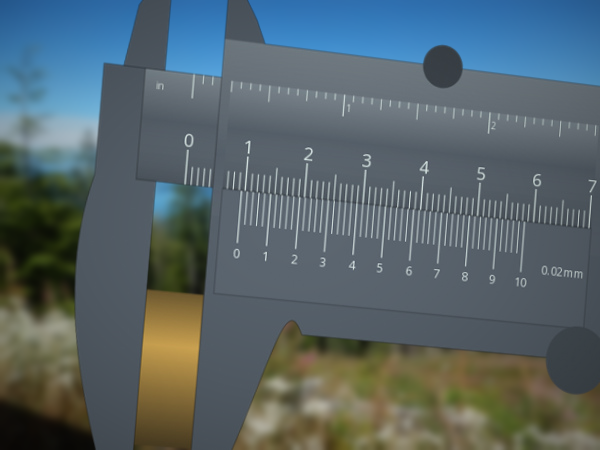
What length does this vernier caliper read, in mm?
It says 9.4 mm
